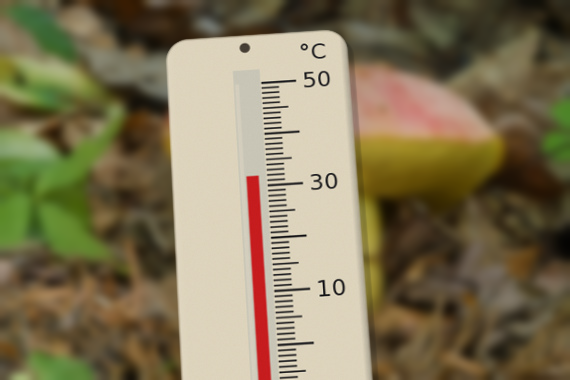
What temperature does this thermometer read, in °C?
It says 32 °C
